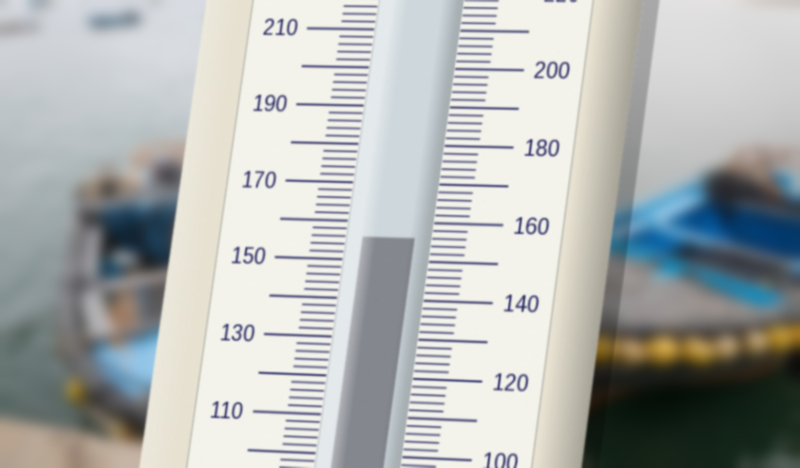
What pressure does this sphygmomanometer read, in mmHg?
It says 156 mmHg
